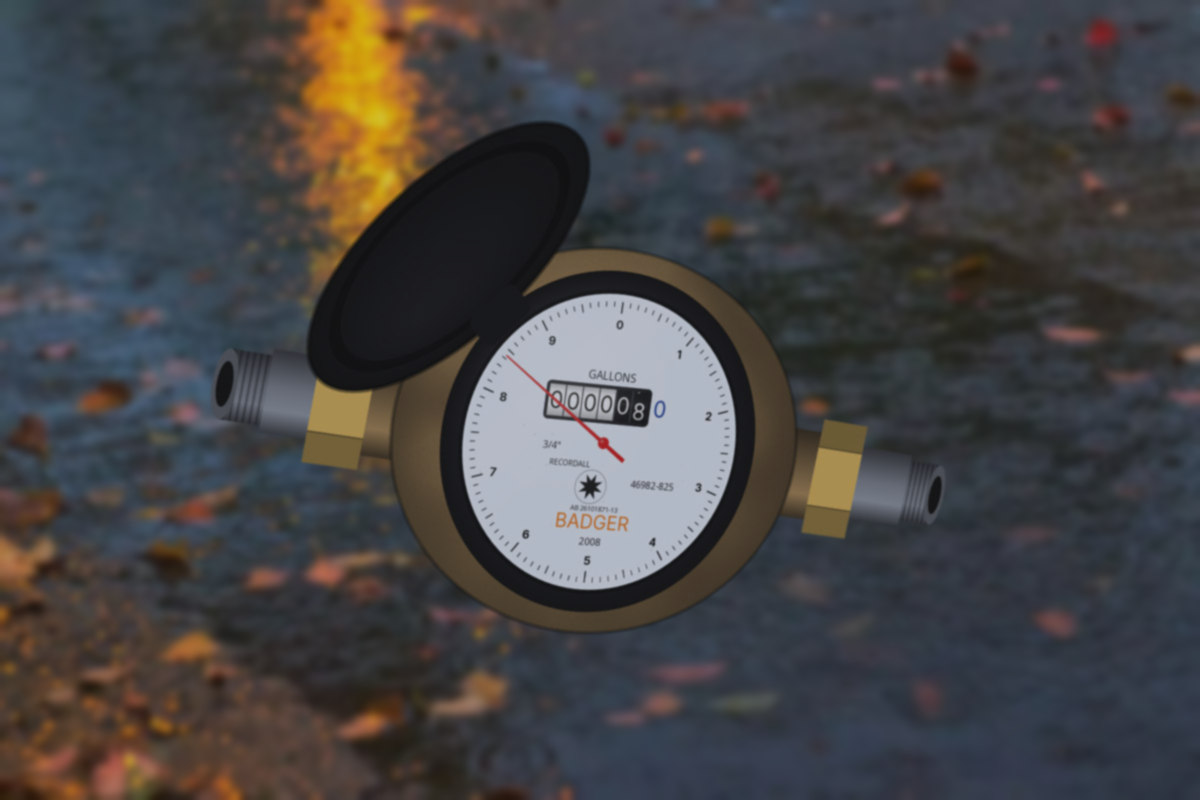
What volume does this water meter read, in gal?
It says 78.4 gal
